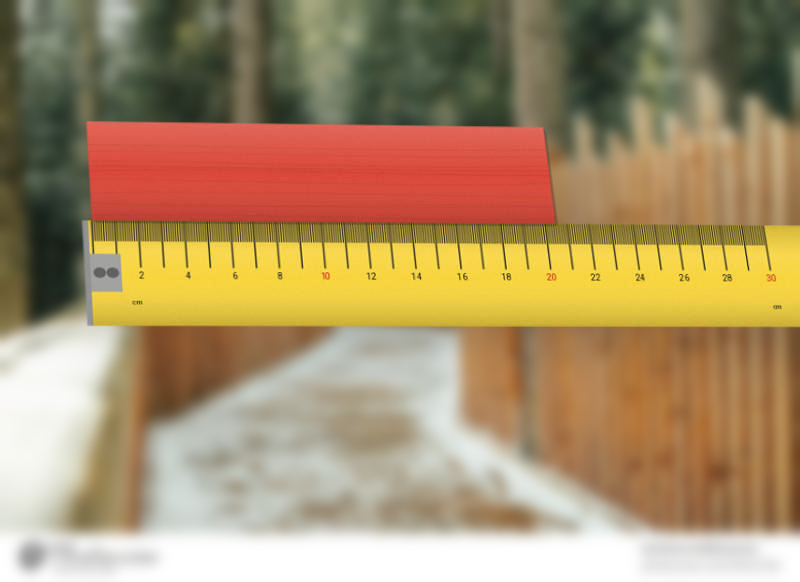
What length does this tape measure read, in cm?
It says 20.5 cm
